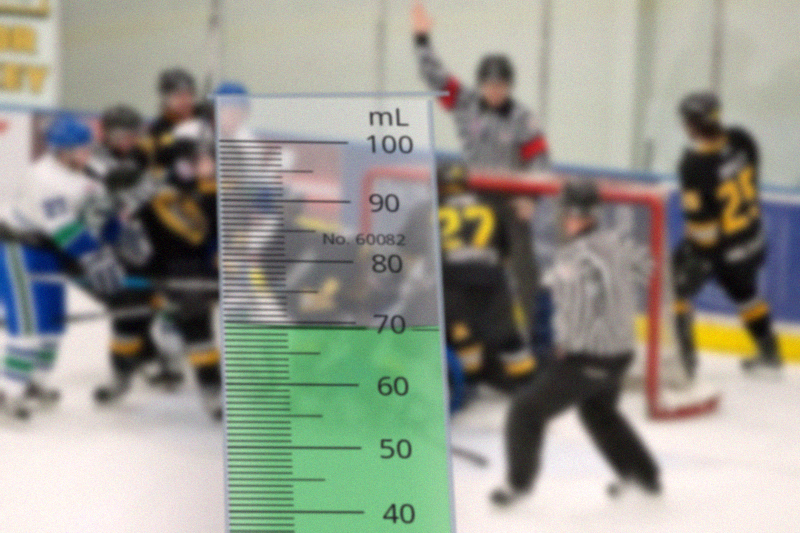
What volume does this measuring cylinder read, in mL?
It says 69 mL
